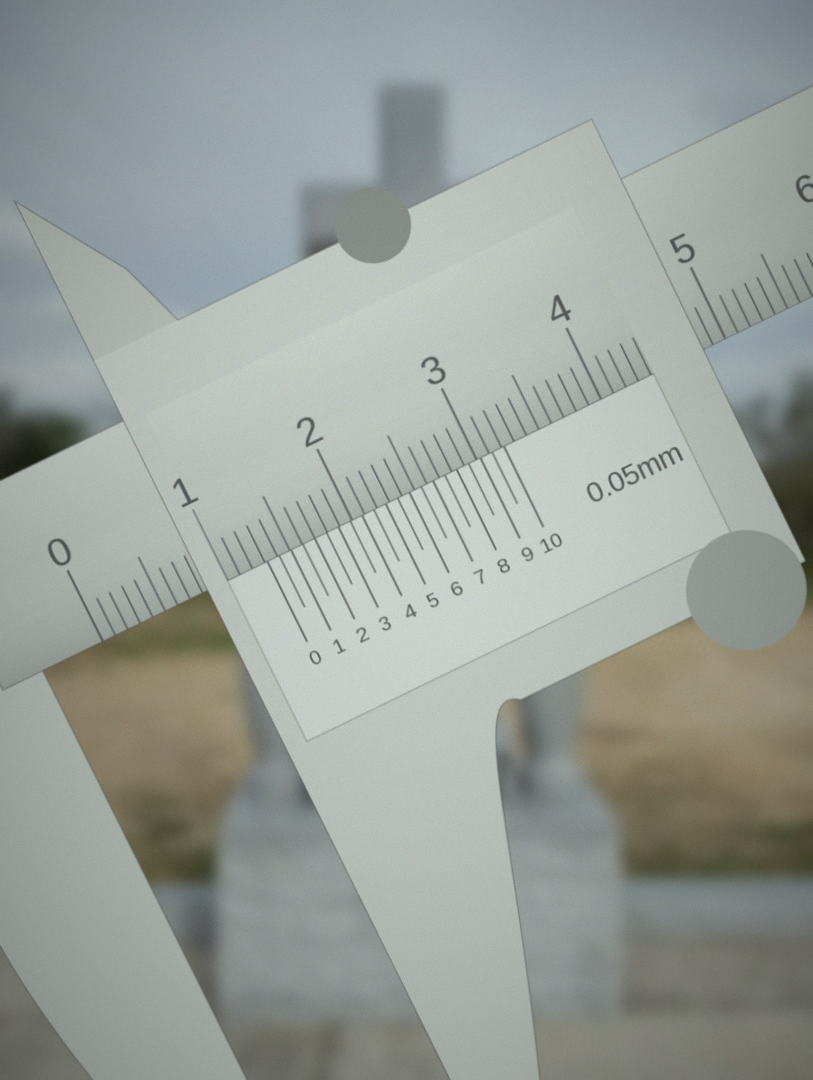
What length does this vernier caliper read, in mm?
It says 13.2 mm
